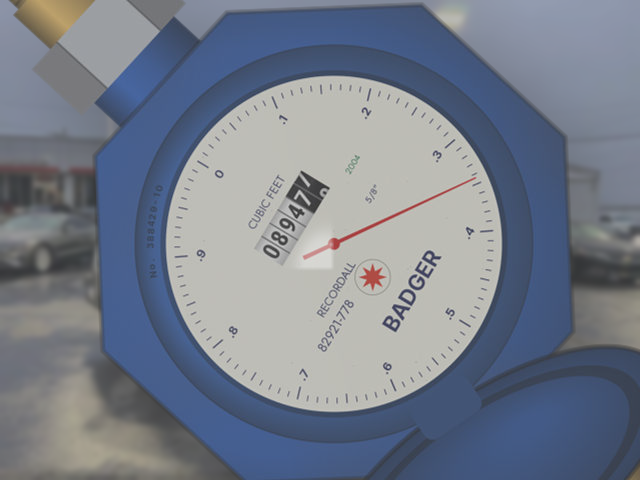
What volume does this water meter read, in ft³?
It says 89477.34 ft³
